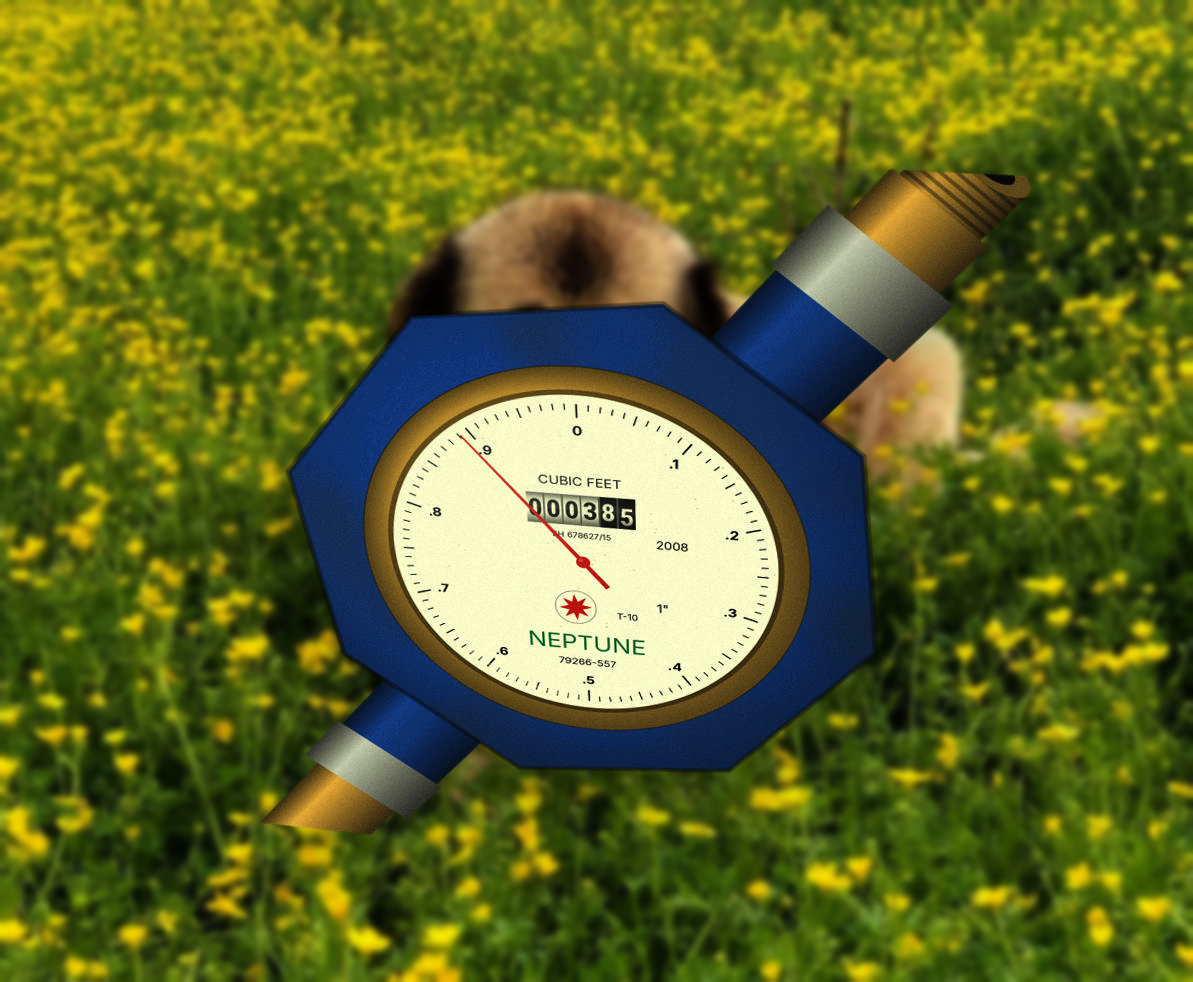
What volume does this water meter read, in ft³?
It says 384.89 ft³
